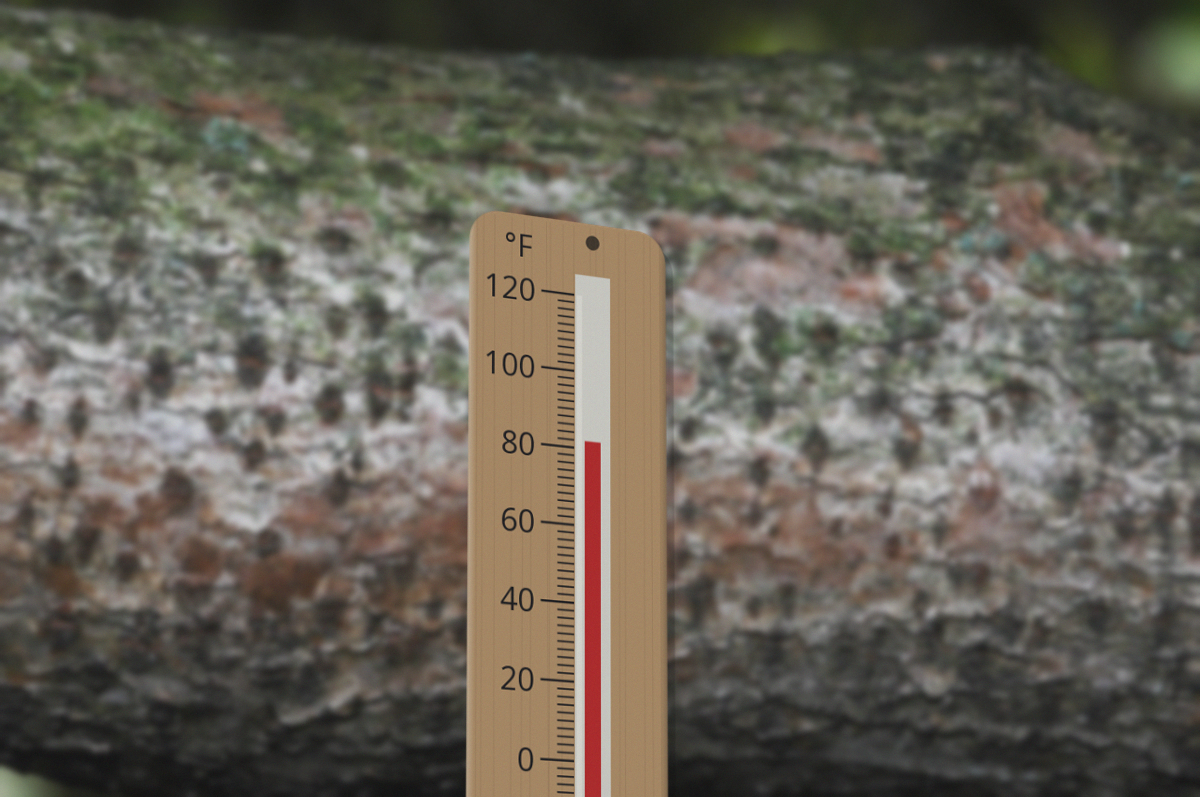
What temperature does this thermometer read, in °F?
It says 82 °F
